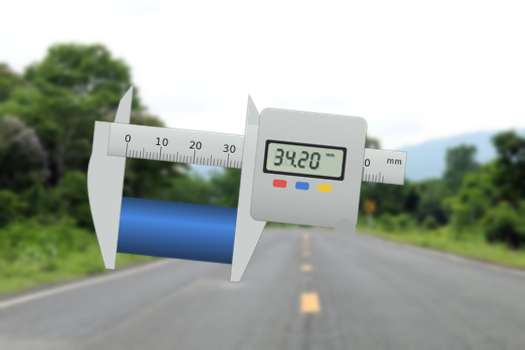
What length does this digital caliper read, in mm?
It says 34.20 mm
